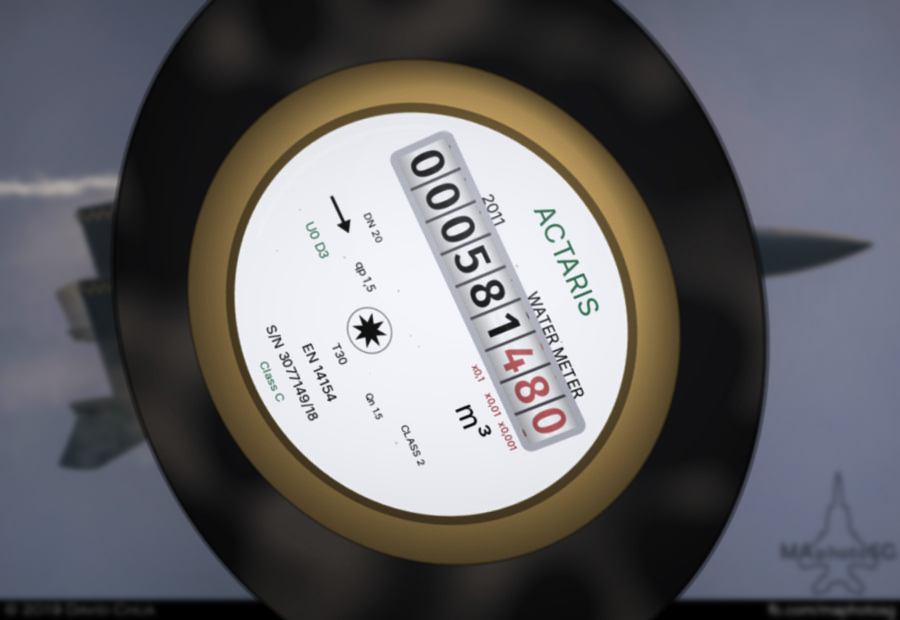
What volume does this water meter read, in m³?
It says 581.480 m³
